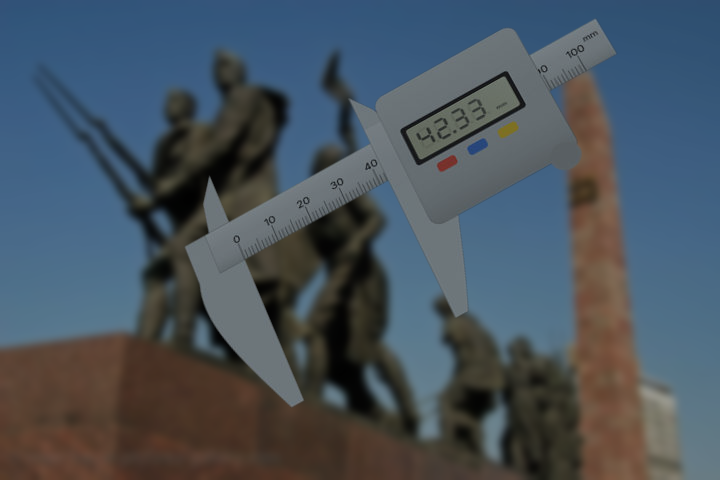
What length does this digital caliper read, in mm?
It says 42.33 mm
